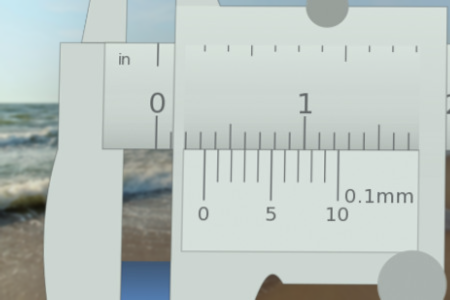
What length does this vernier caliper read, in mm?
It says 3.3 mm
